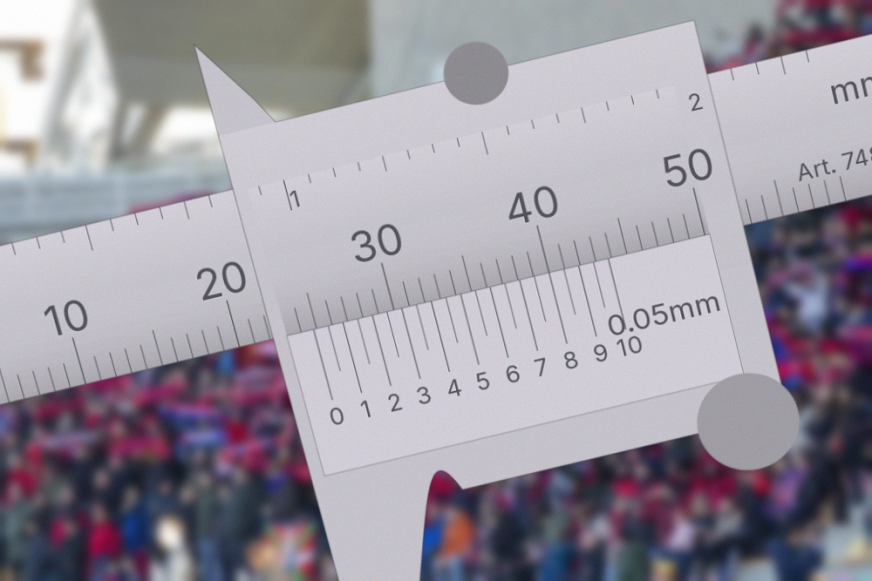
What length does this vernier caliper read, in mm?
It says 24.8 mm
